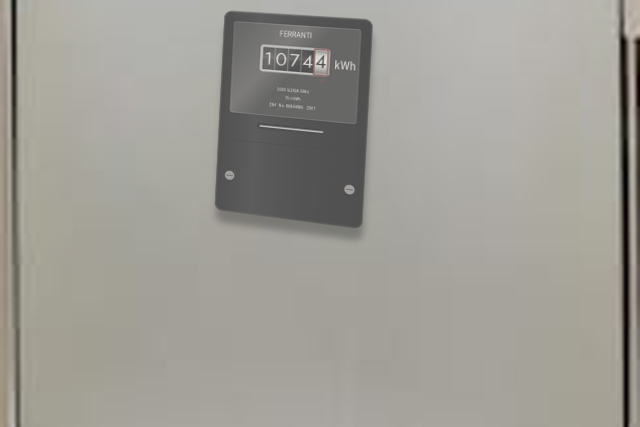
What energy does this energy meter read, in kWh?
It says 1074.4 kWh
